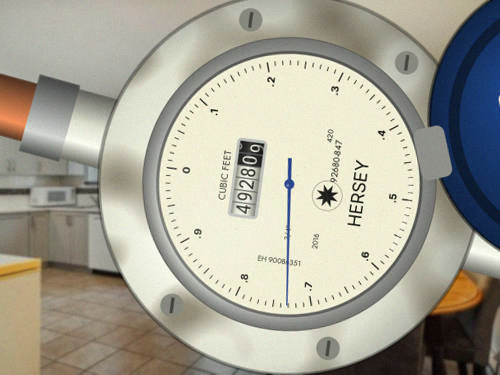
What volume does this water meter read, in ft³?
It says 492808.73 ft³
